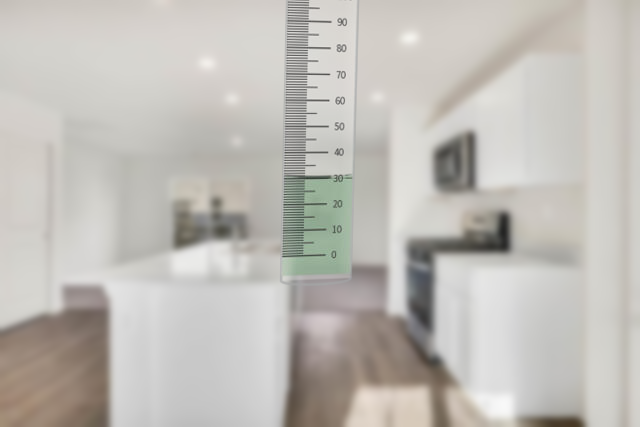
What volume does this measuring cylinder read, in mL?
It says 30 mL
